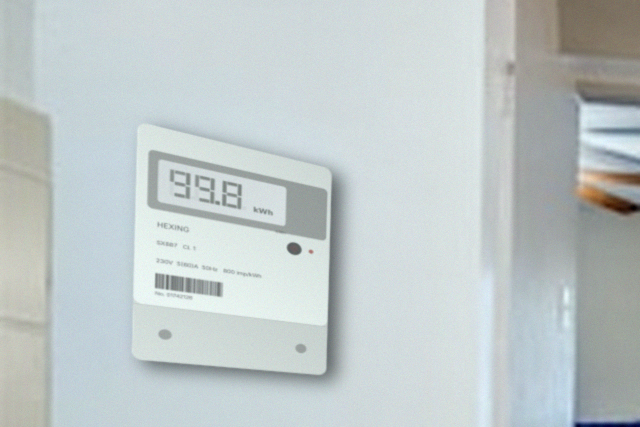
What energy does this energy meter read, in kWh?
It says 99.8 kWh
